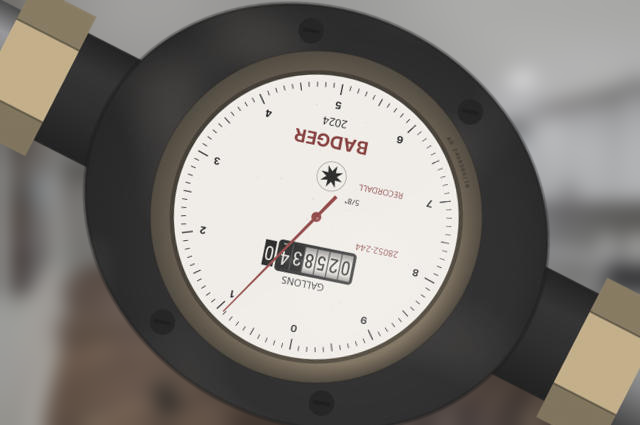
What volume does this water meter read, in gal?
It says 258340.9 gal
